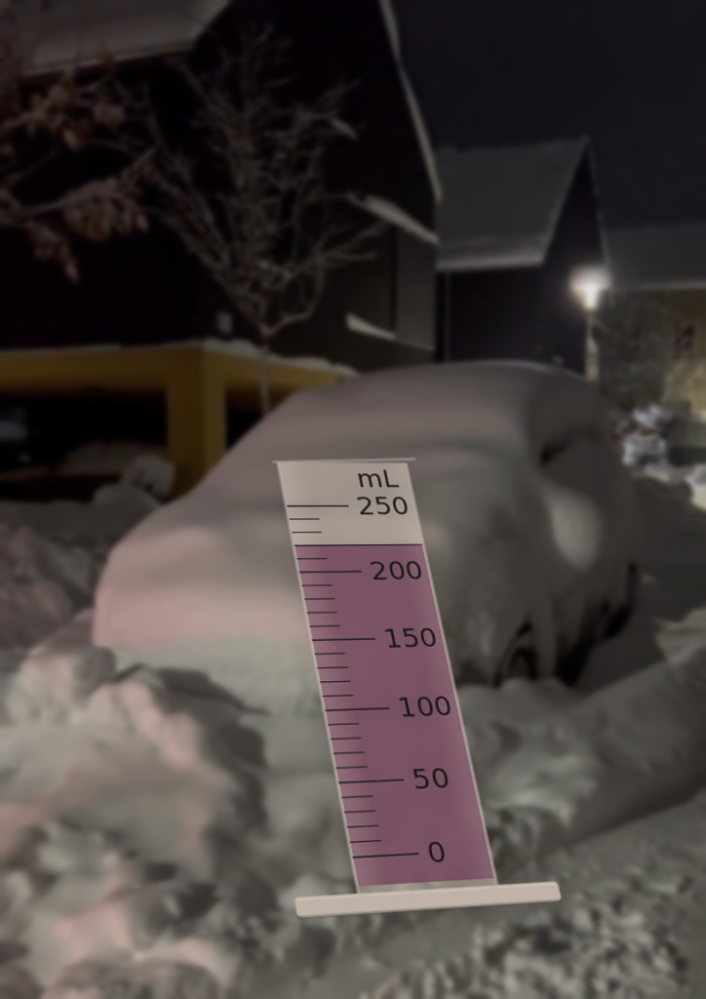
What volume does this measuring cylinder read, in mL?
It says 220 mL
